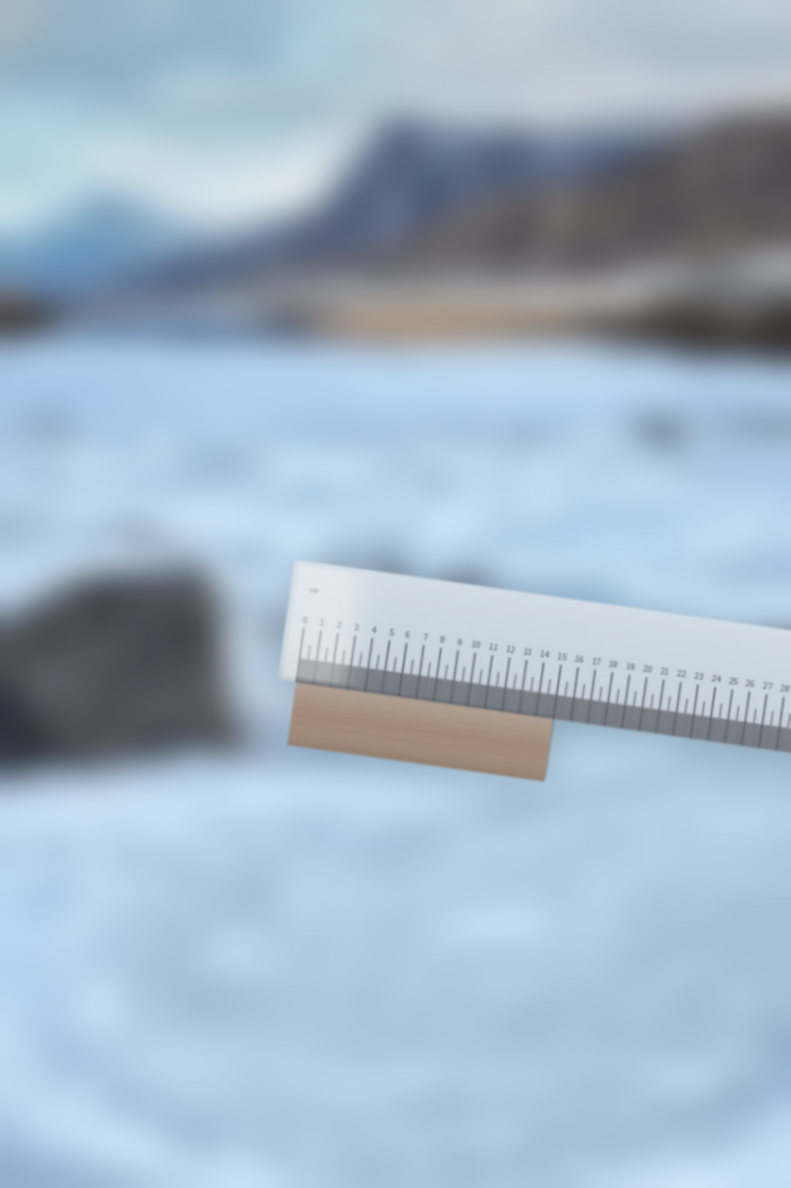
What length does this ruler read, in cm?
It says 15 cm
